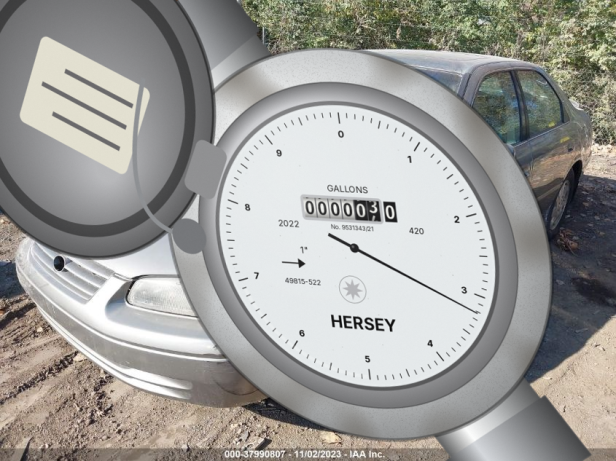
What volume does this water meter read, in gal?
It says 33.2 gal
